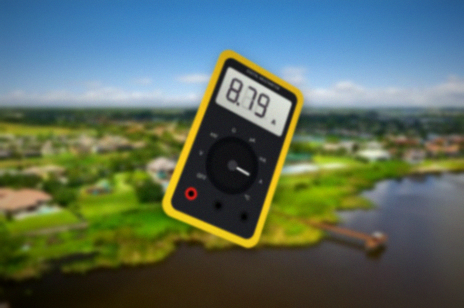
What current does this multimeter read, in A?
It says 8.79 A
